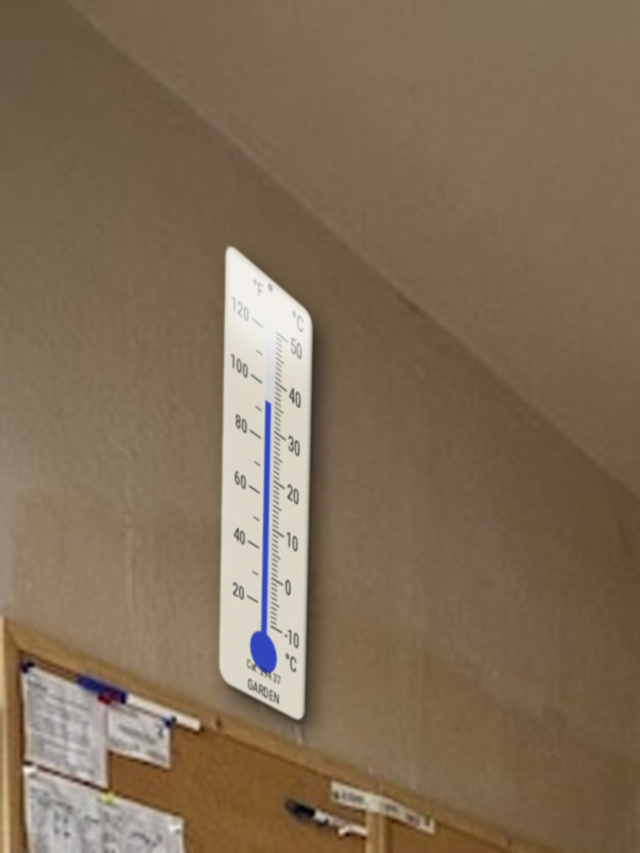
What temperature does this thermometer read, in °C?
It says 35 °C
